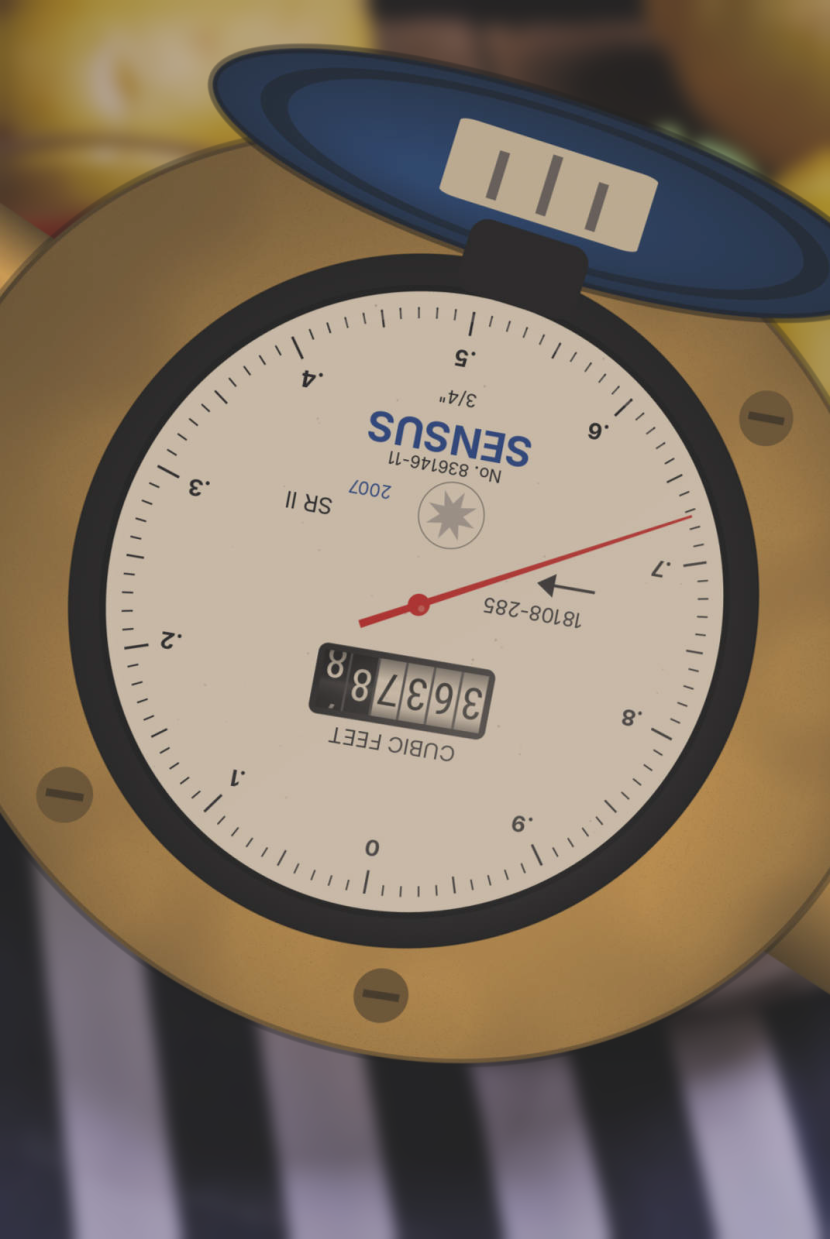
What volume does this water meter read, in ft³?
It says 363787.67 ft³
